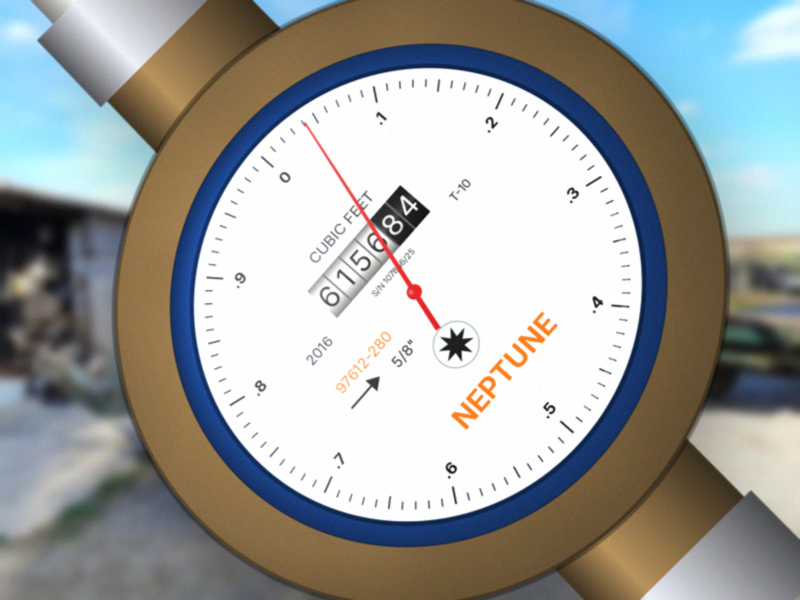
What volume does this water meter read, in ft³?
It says 615684.04 ft³
